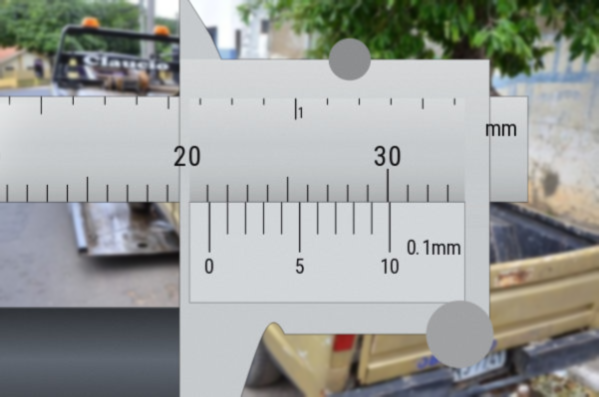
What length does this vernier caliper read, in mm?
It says 21.1 mm
